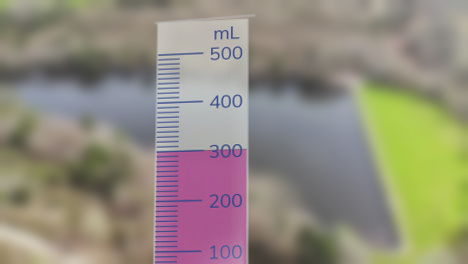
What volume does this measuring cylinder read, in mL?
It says 300 mL
